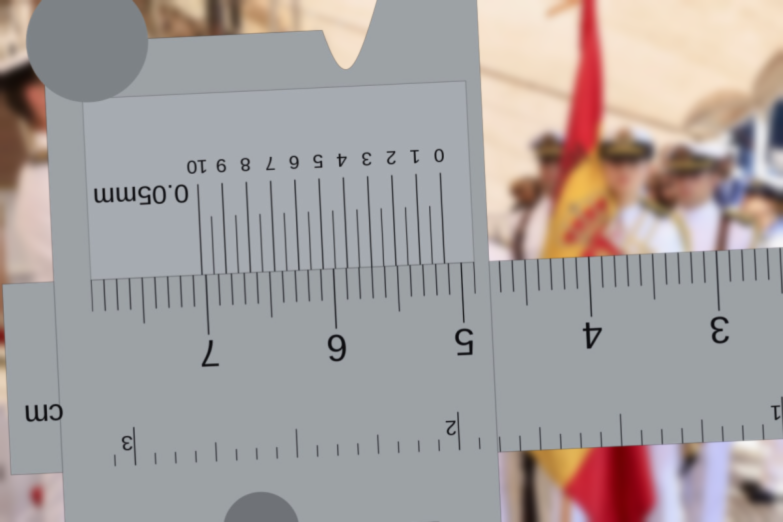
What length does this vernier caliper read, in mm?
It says 51.3 mm
